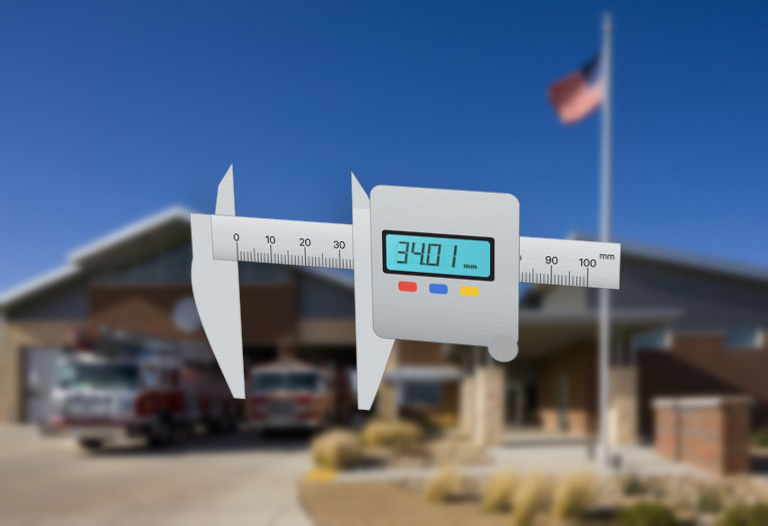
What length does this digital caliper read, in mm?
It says 34.01 mm
